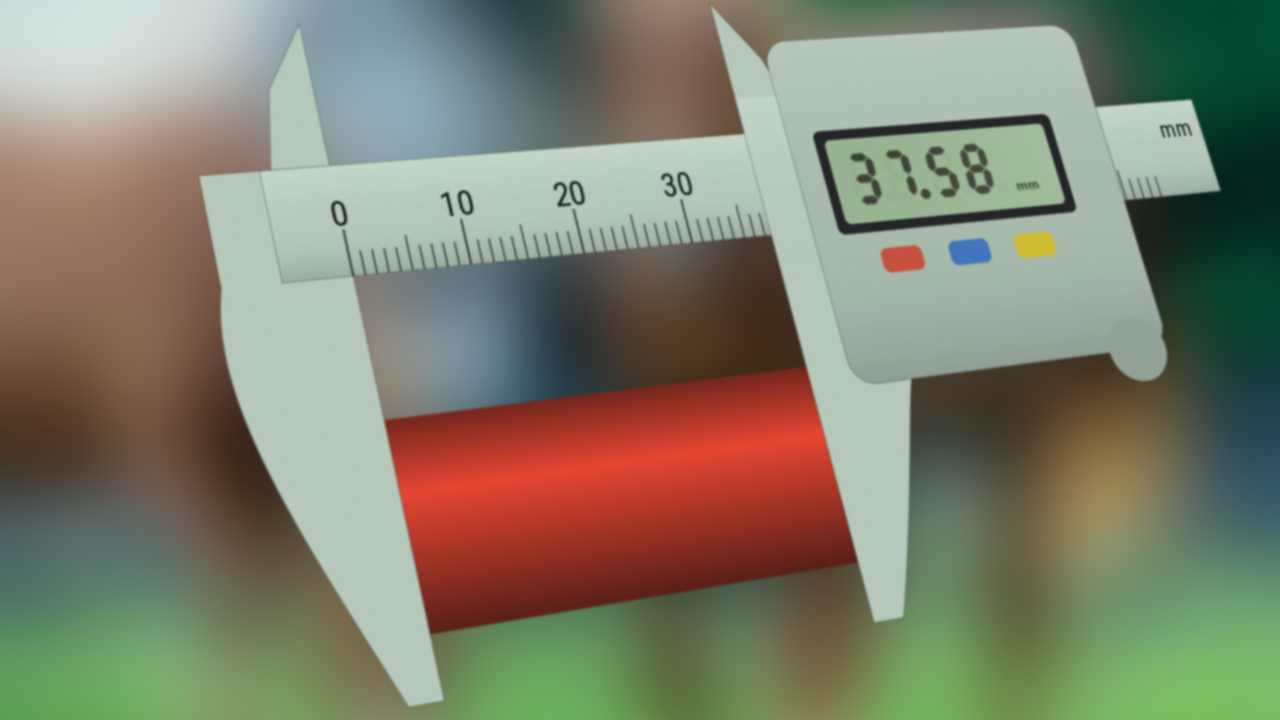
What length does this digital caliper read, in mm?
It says 37.58 mm
